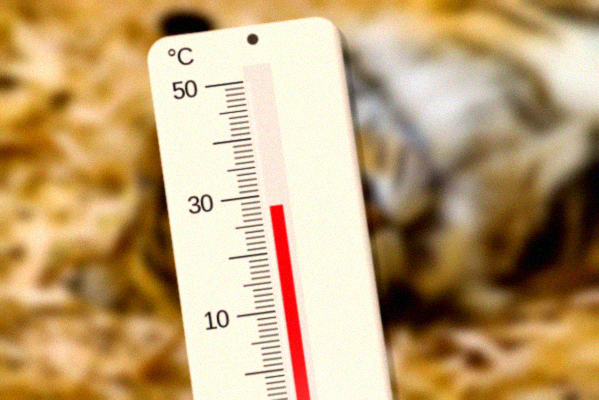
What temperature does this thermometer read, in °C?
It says 28 °C
